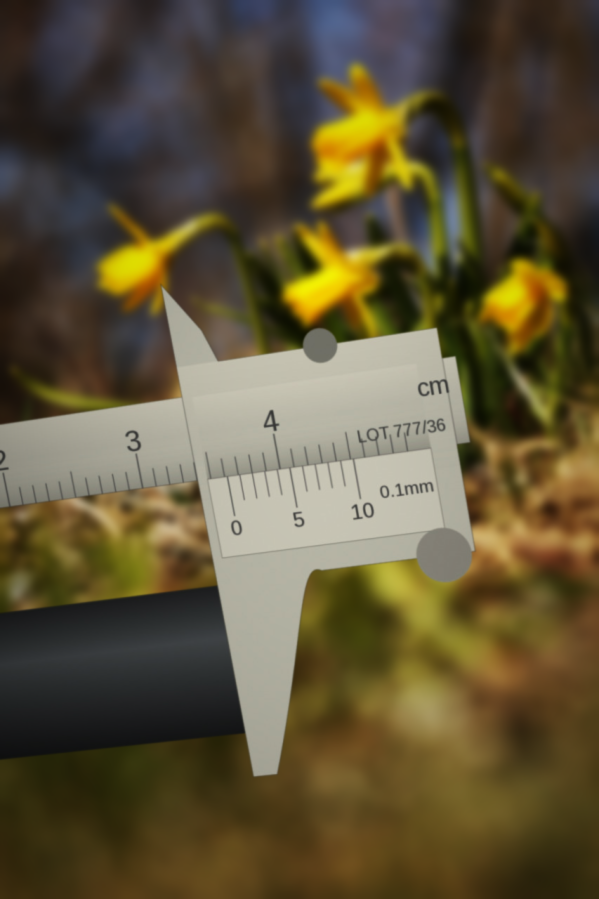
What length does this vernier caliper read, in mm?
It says 36.2 mm
